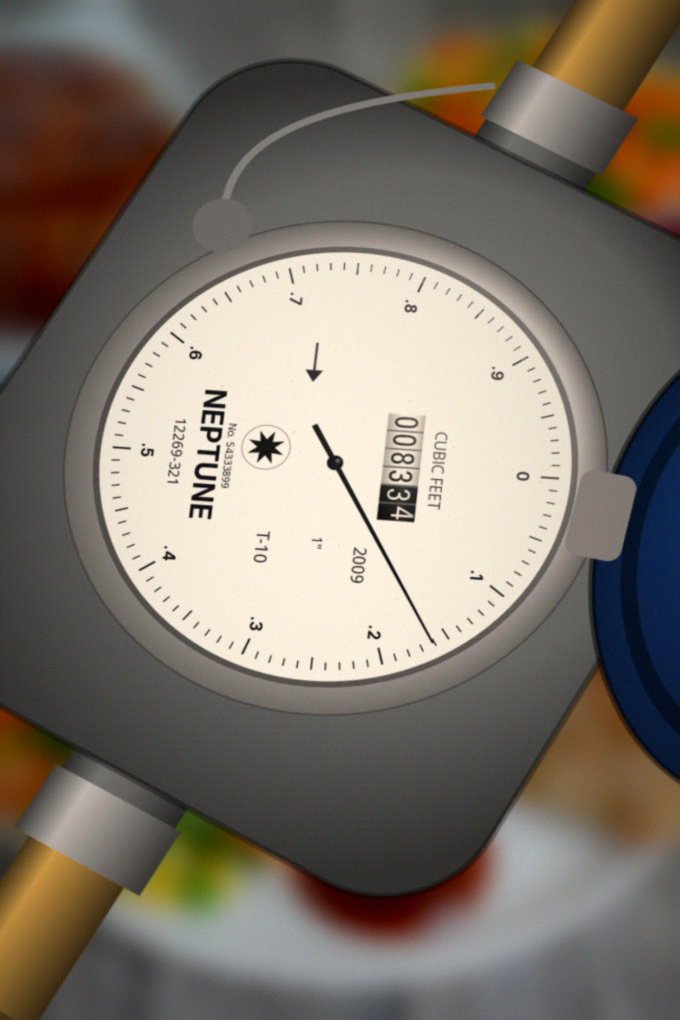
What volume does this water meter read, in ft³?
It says 8334.16 ft³
